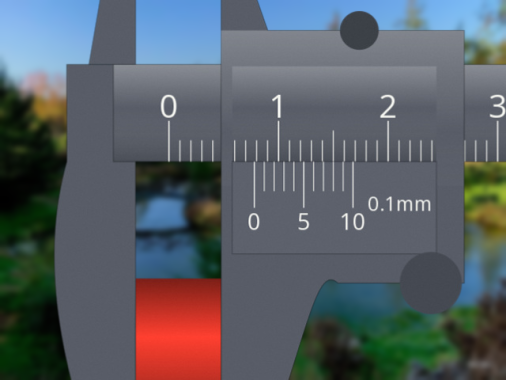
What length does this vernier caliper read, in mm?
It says 7.8 mm
